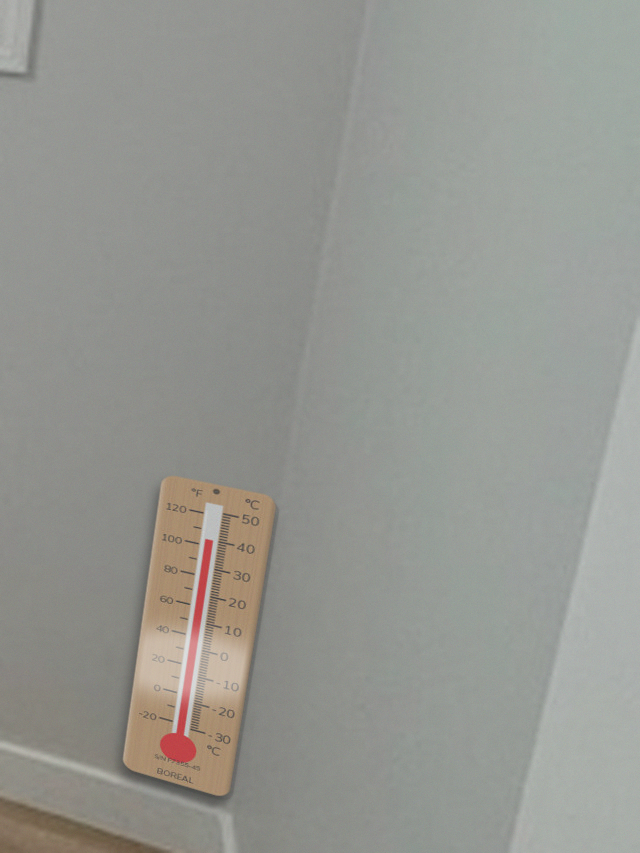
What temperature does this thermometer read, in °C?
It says 40 °C
